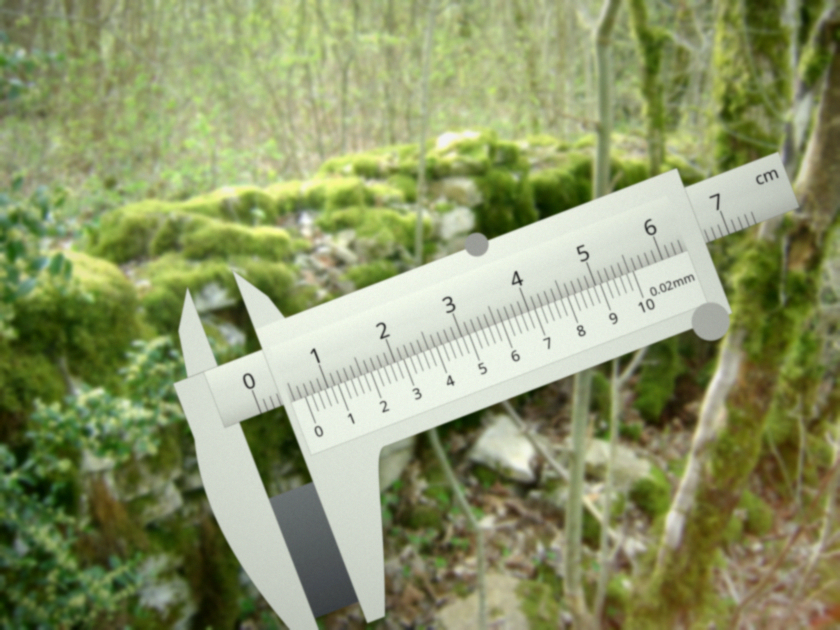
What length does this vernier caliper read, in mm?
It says 6.6 mm
